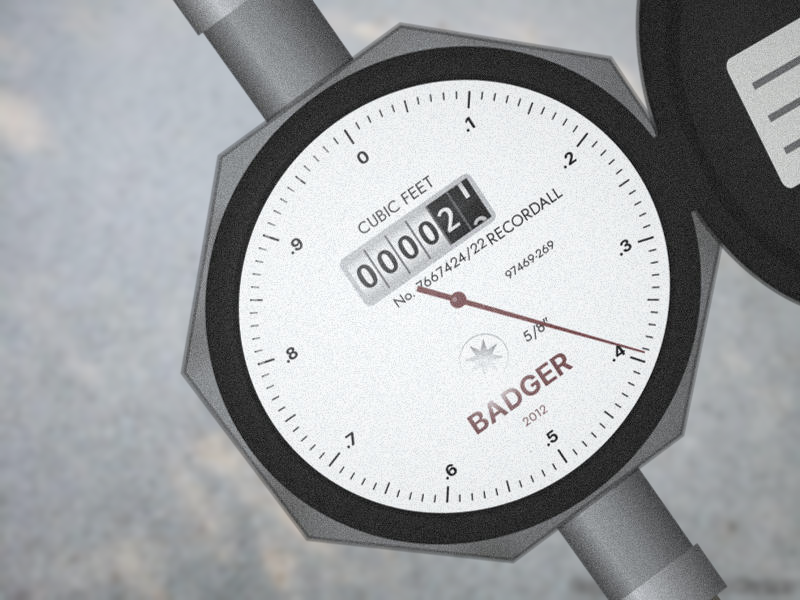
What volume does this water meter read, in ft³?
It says 21.39 ft³
